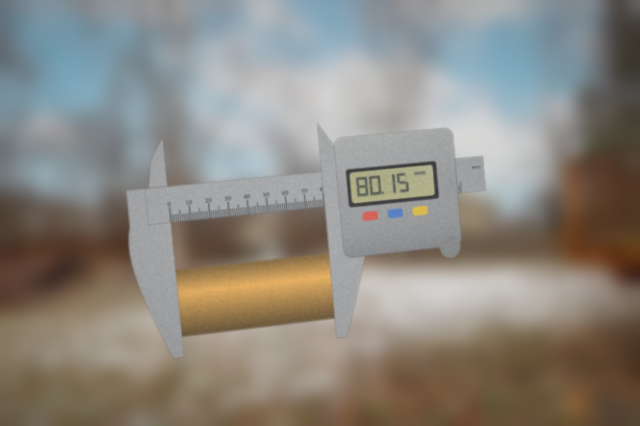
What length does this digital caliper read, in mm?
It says 80.15 mm
